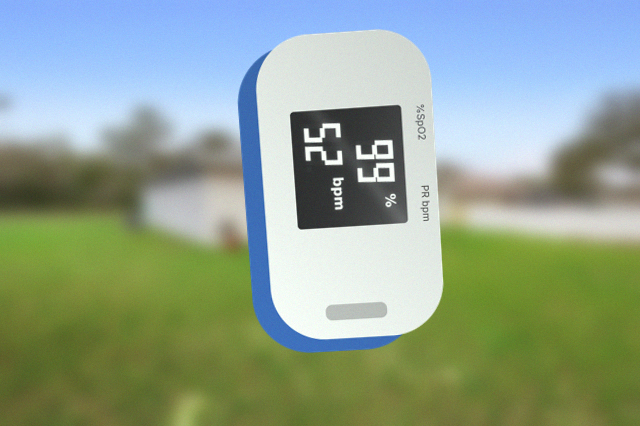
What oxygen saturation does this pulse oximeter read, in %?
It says 99 %
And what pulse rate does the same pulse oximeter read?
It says 52 bpm
